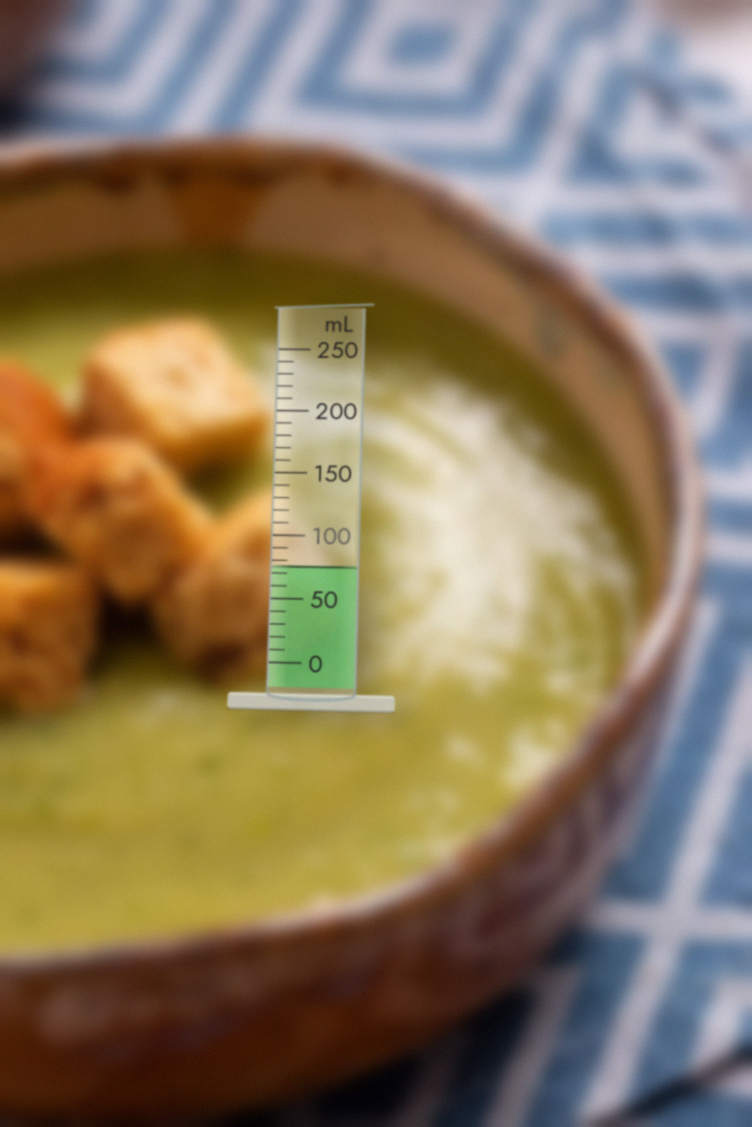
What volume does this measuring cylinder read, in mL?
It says 75 mL
